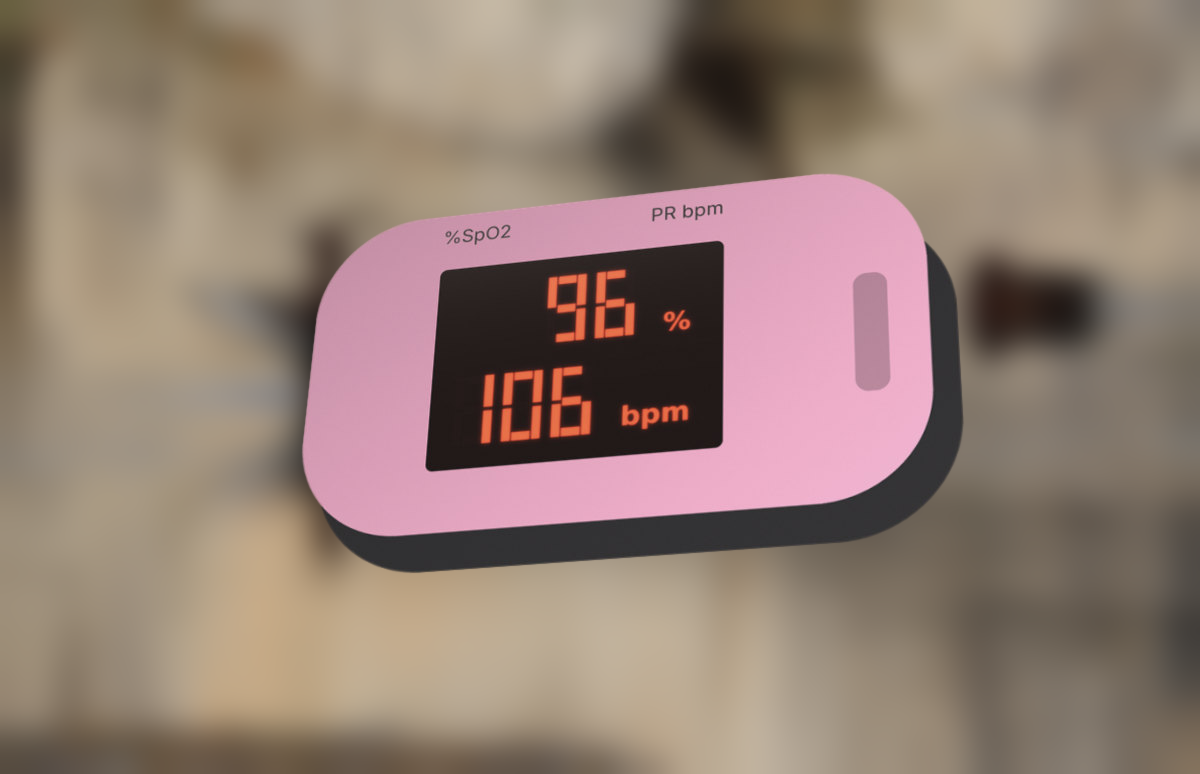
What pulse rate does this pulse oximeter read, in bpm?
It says 106 bpm
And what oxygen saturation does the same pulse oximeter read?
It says 96 %
